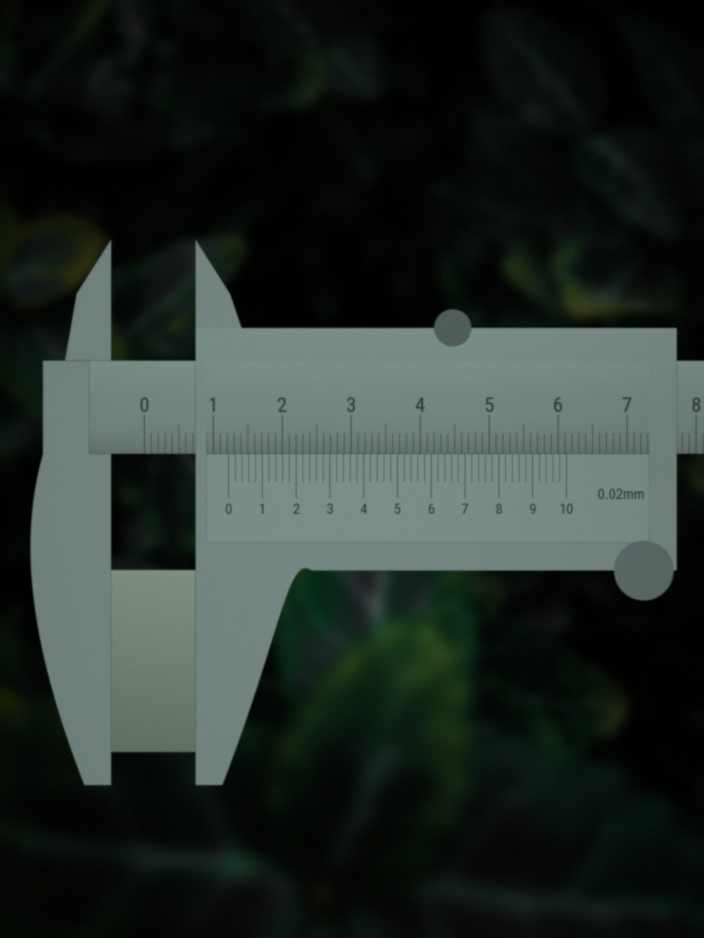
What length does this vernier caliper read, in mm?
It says 12.2 mm
